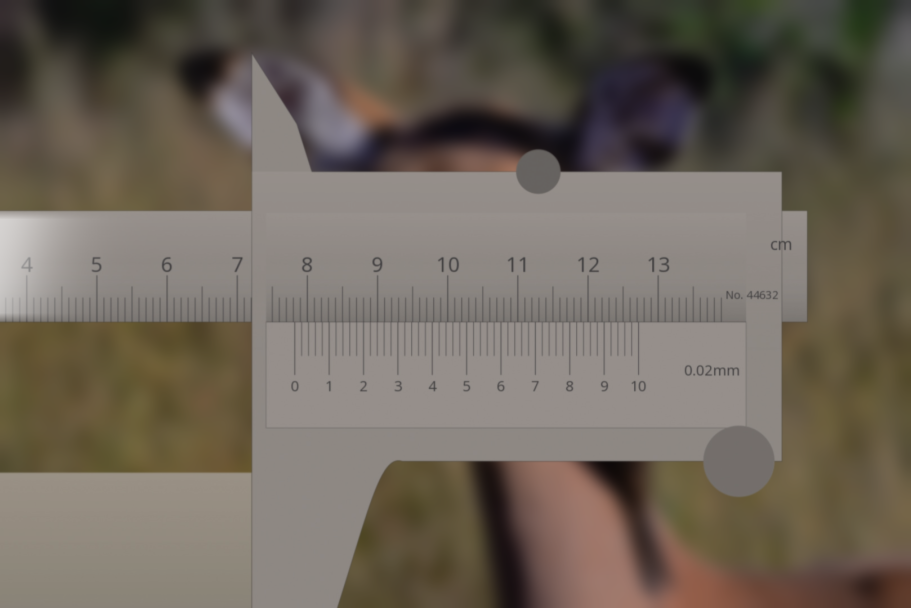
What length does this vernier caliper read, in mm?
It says 78.2 mm
